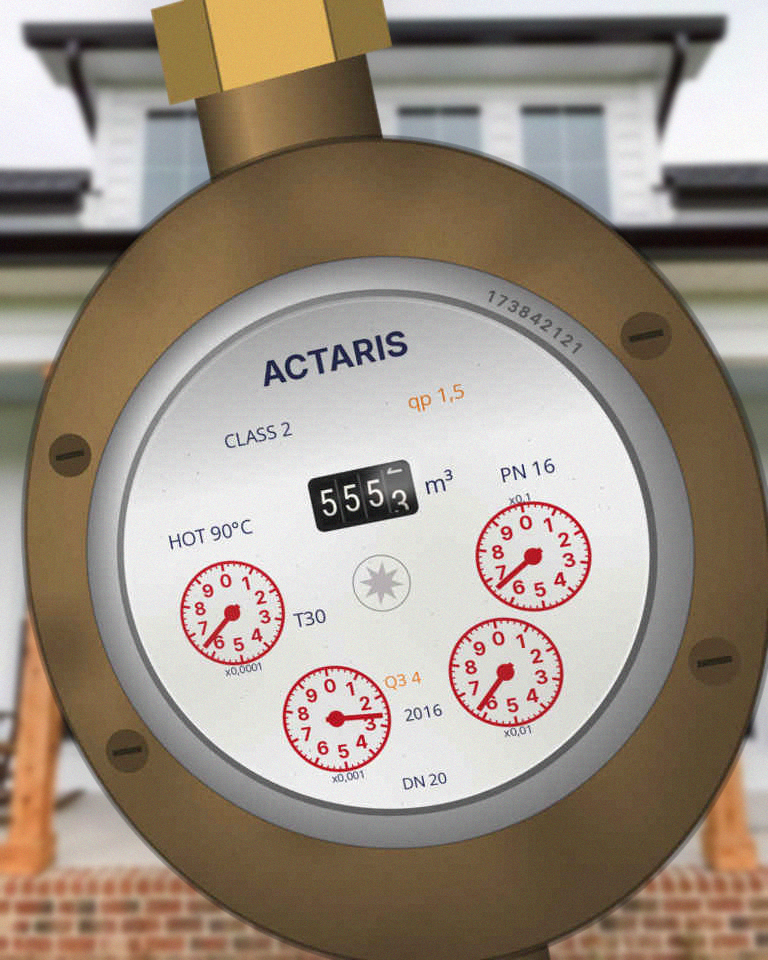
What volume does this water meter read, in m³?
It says 5552.6626 m³
